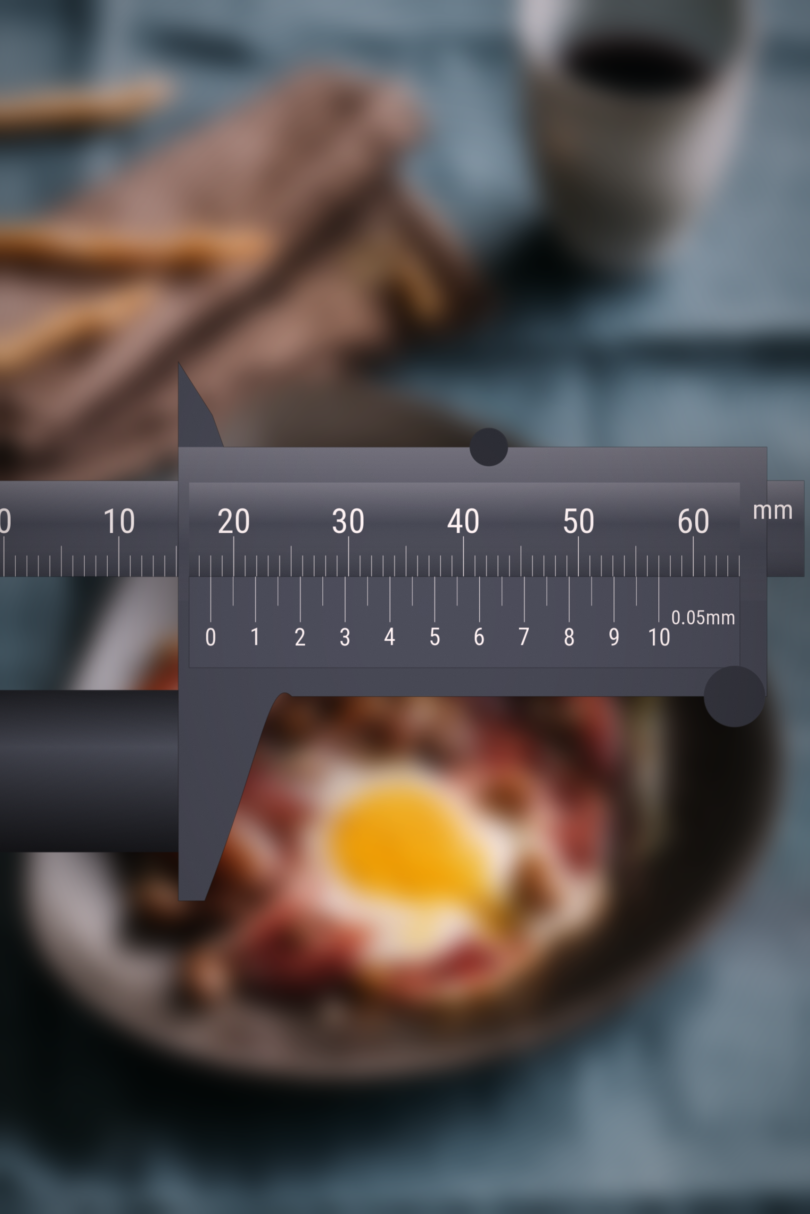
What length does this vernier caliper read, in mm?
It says 18.0 mm
